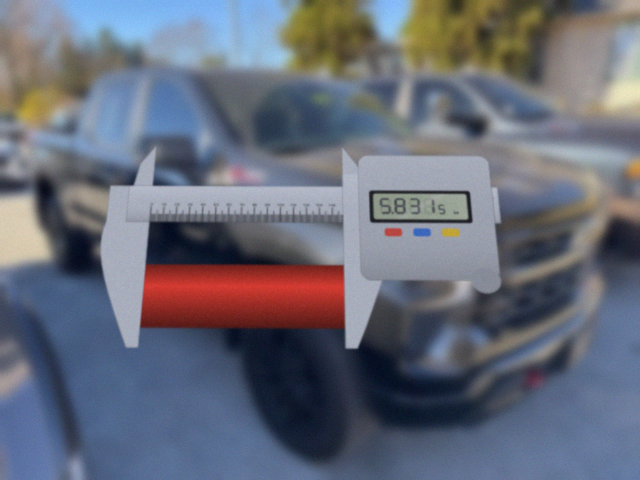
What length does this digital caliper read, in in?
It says 5.8315 in
